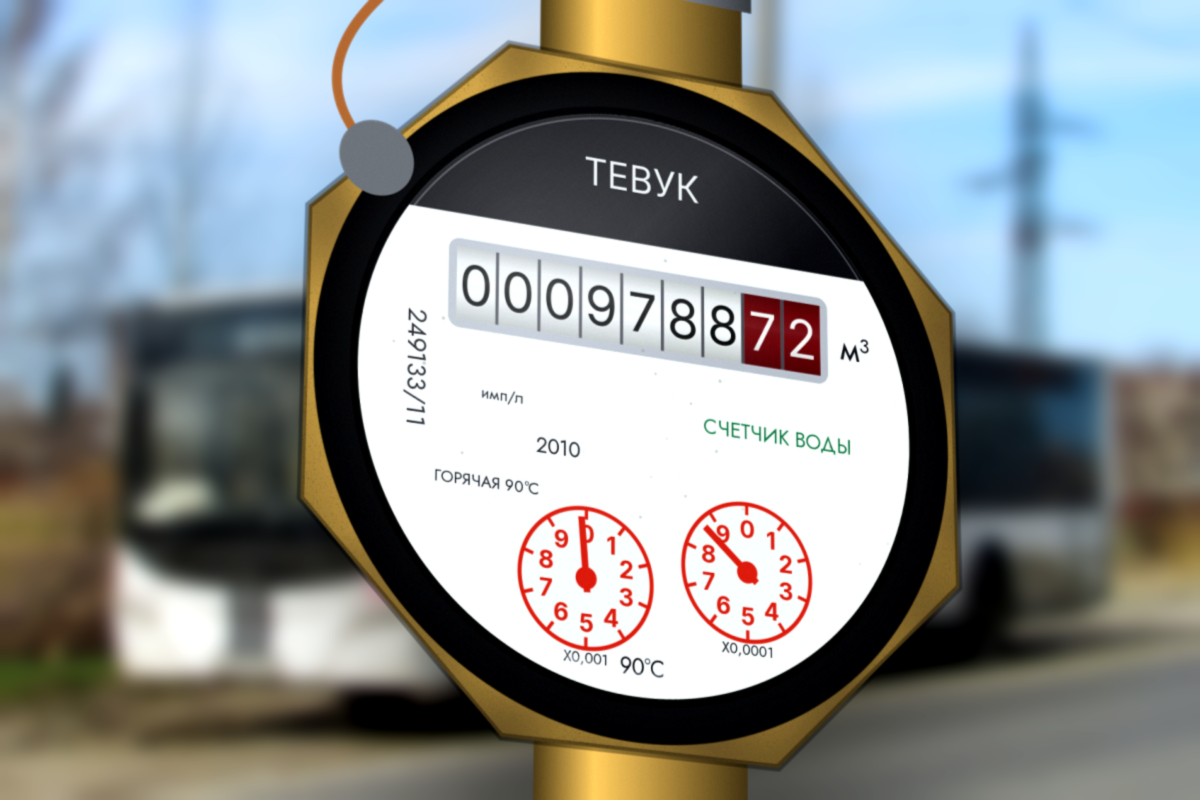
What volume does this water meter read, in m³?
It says 9788.7198 m³
